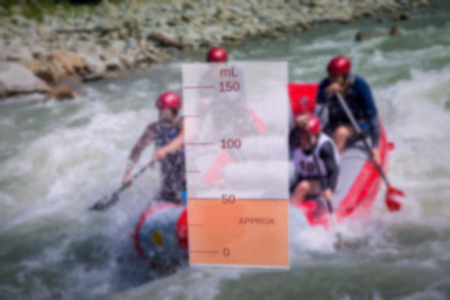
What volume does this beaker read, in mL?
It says 50 mL
